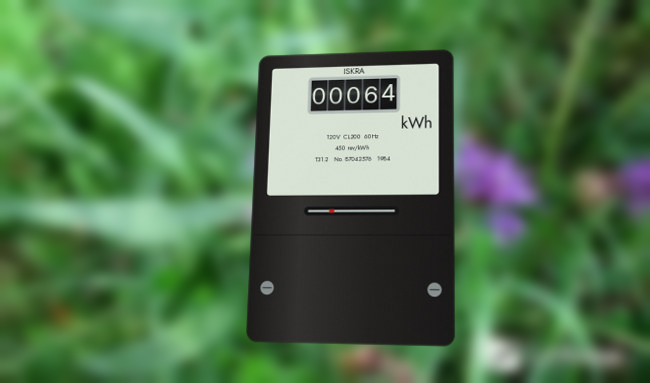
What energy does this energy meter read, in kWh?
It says 64 kWh
